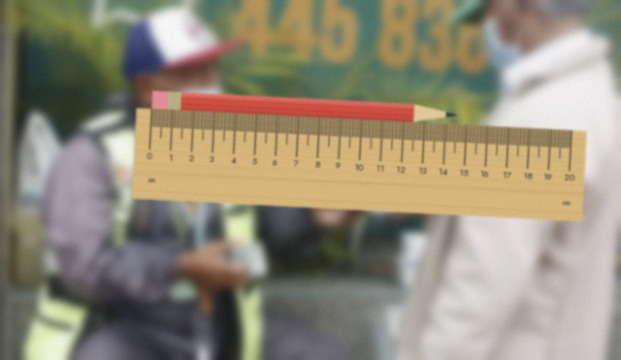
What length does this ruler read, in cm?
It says 14.5 cm
